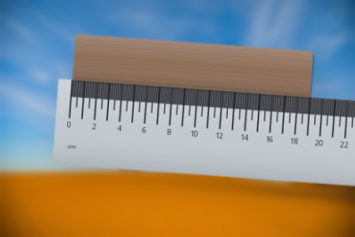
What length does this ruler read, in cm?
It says 19 cm
